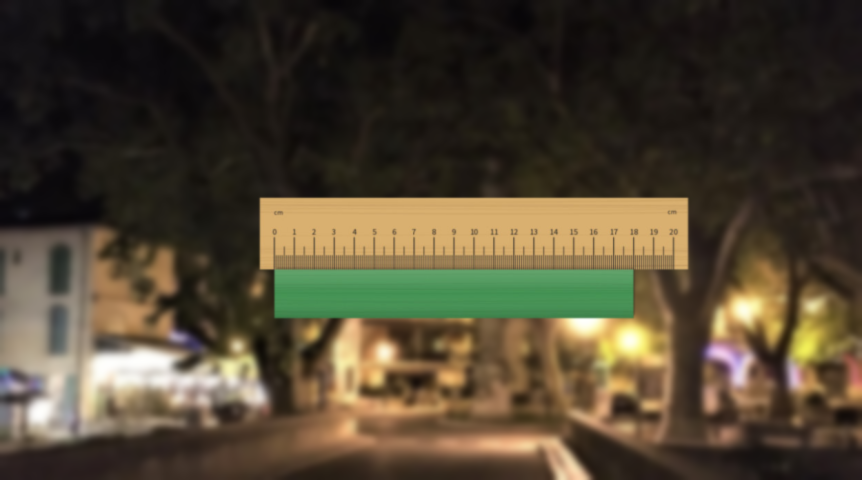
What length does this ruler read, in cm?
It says 18 cm
